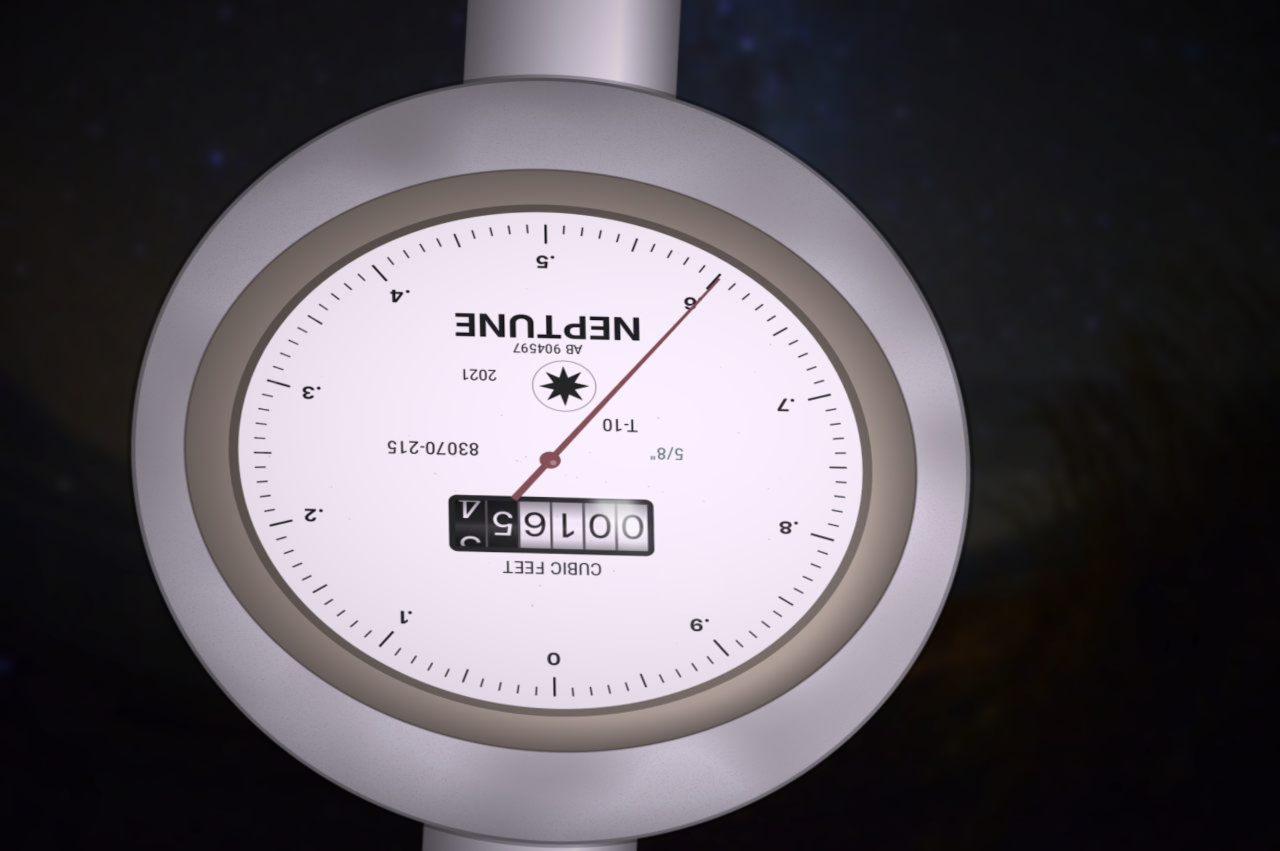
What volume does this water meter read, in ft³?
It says 1653.60 ft³
